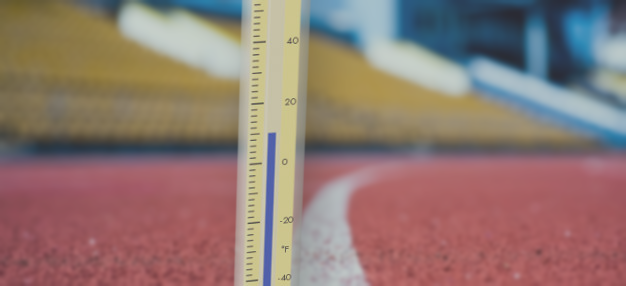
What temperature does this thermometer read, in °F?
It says 10 °F
